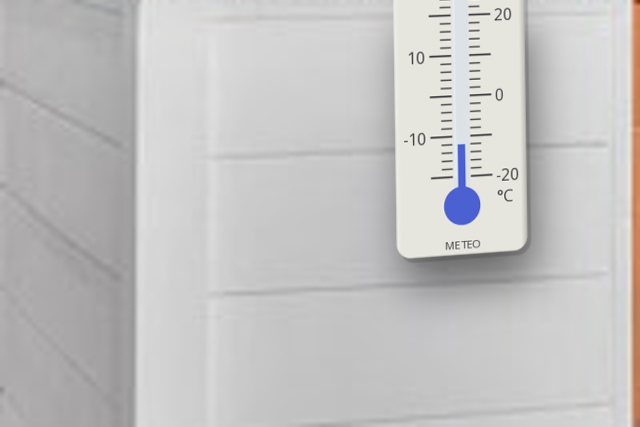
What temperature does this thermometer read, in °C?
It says -12 °C
